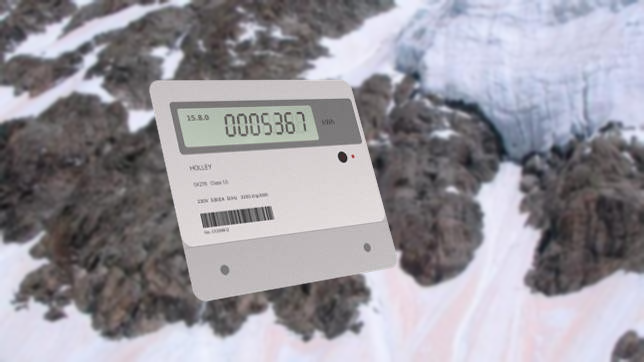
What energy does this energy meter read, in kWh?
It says 5367 kWh
